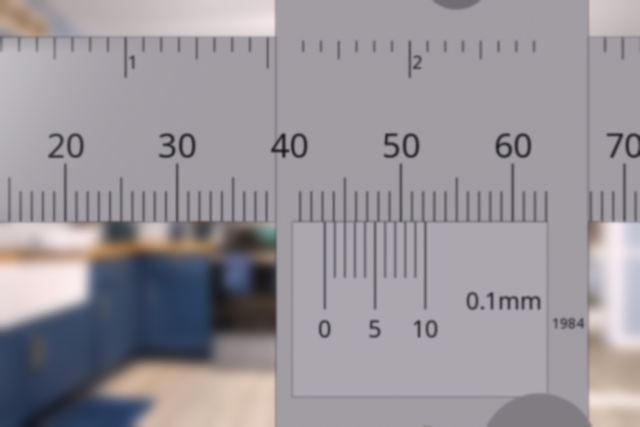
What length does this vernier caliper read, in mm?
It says 43.2 mm
